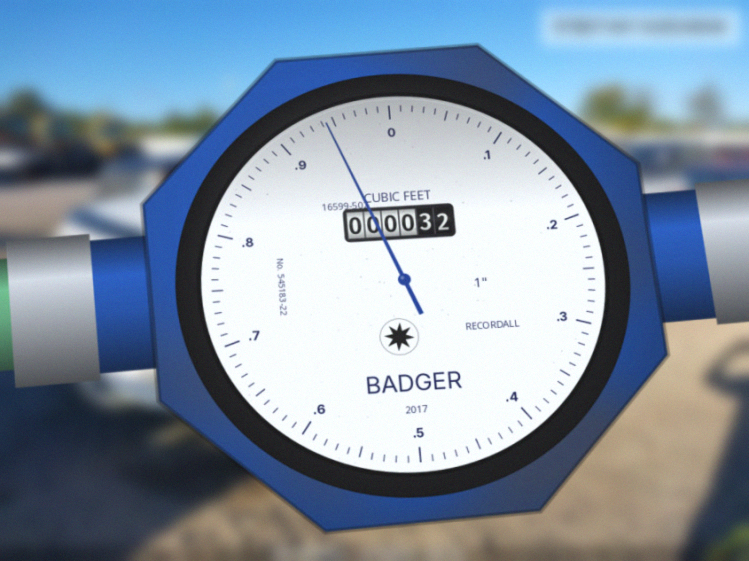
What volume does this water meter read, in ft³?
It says 31.94 ft³
